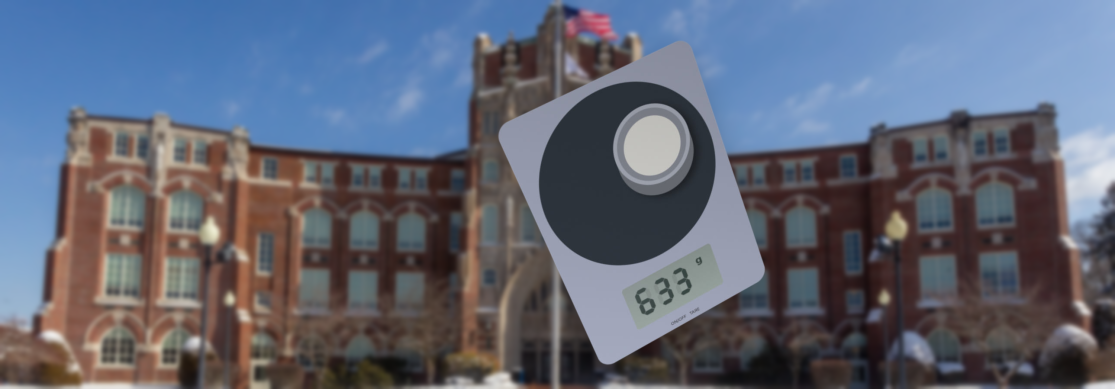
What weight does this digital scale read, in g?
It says 633 g
